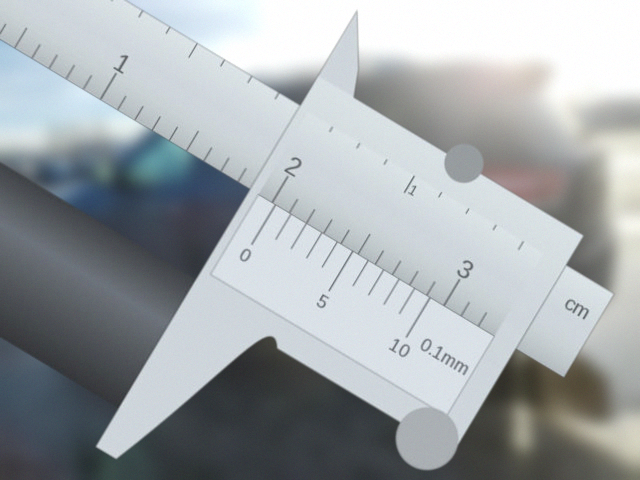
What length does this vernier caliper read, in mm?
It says 20.2 mm
